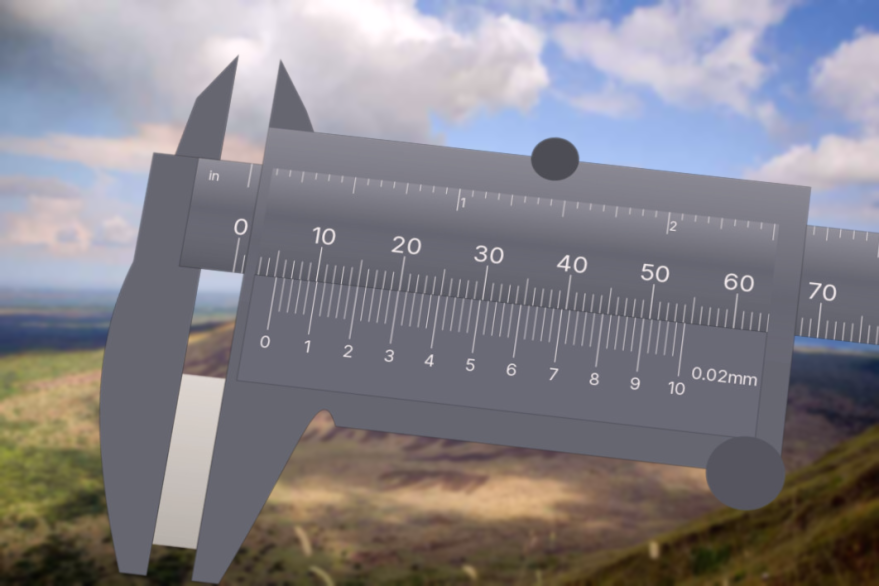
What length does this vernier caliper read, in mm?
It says 5.2 mm
